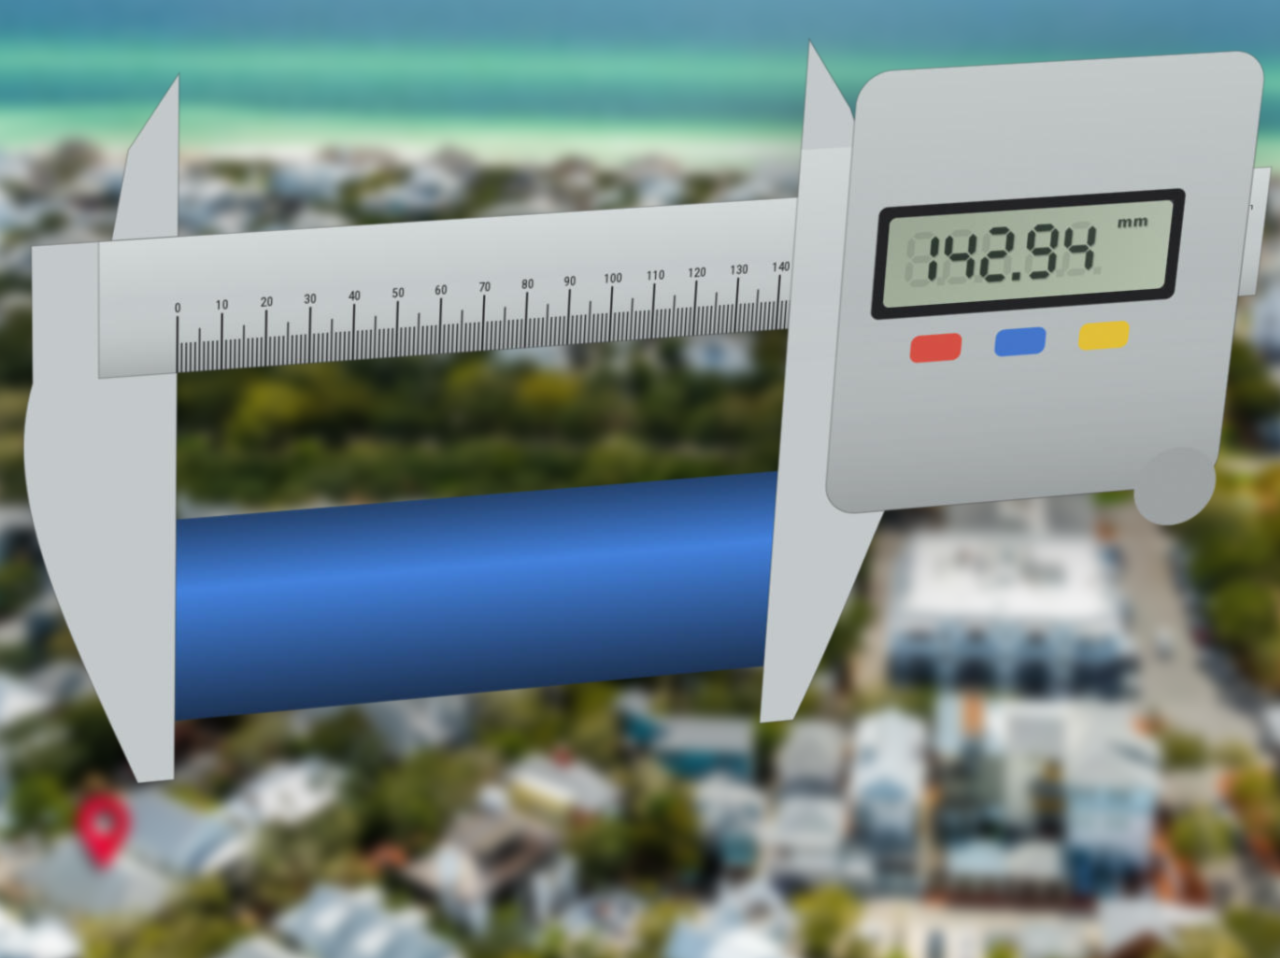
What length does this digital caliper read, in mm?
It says 142.94 mm
